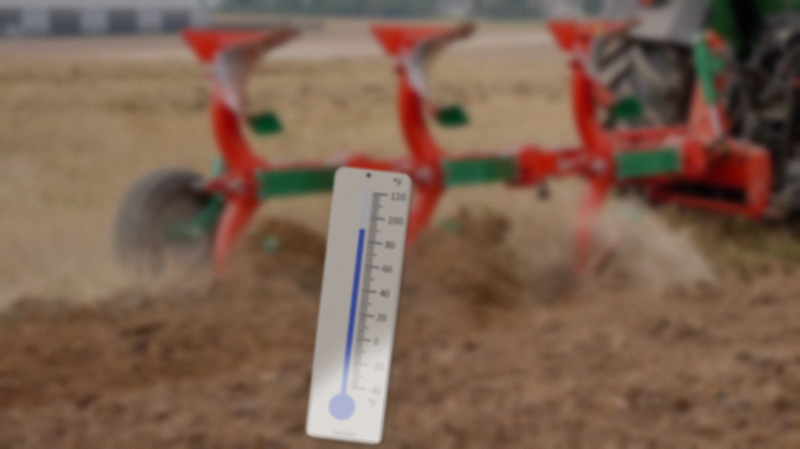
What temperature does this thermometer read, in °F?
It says 90 °F
